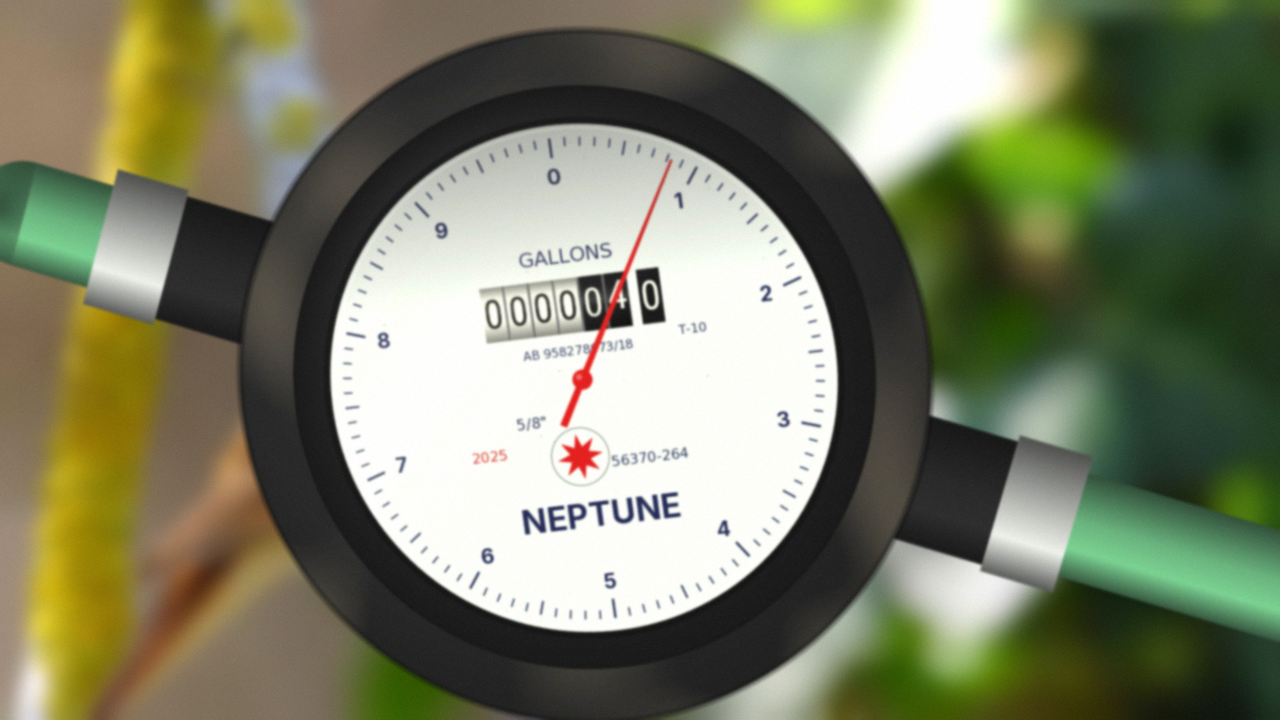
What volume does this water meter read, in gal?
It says 40.8 gal
